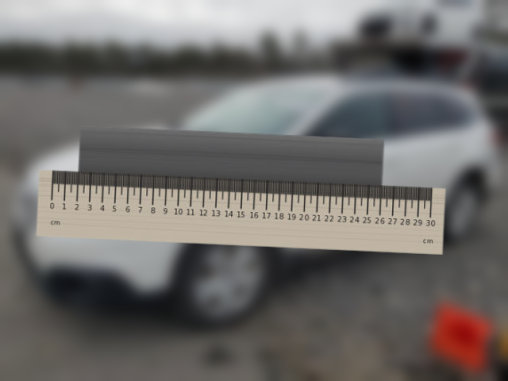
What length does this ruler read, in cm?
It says 24 cm
